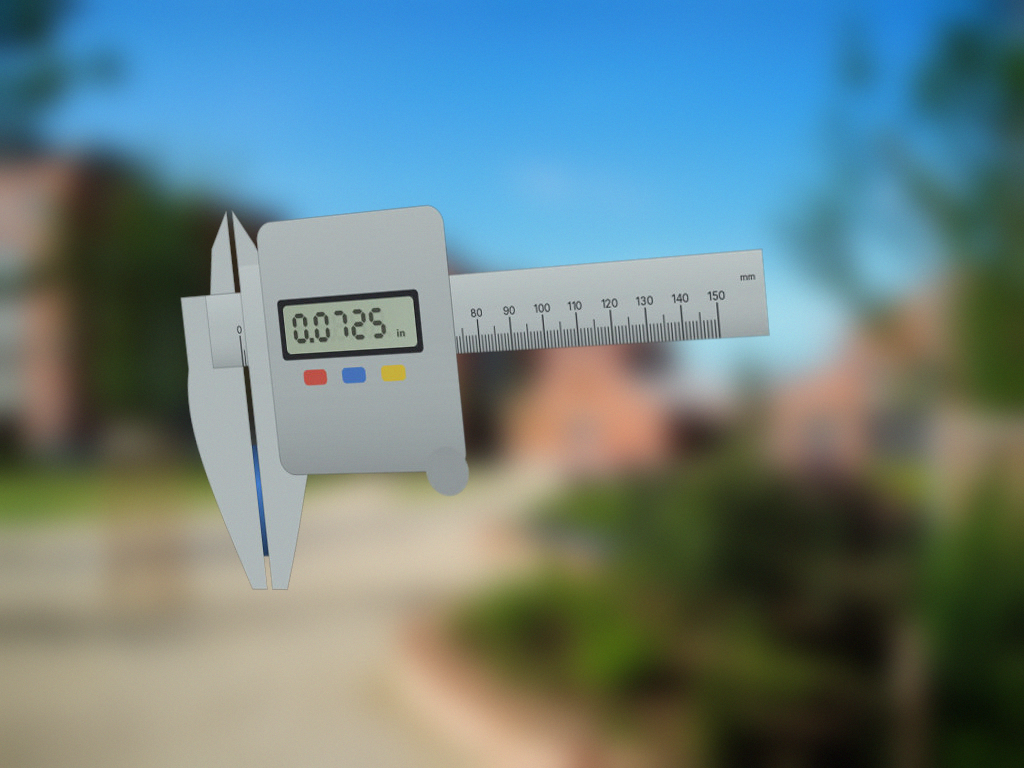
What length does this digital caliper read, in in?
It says 0.0725 in
